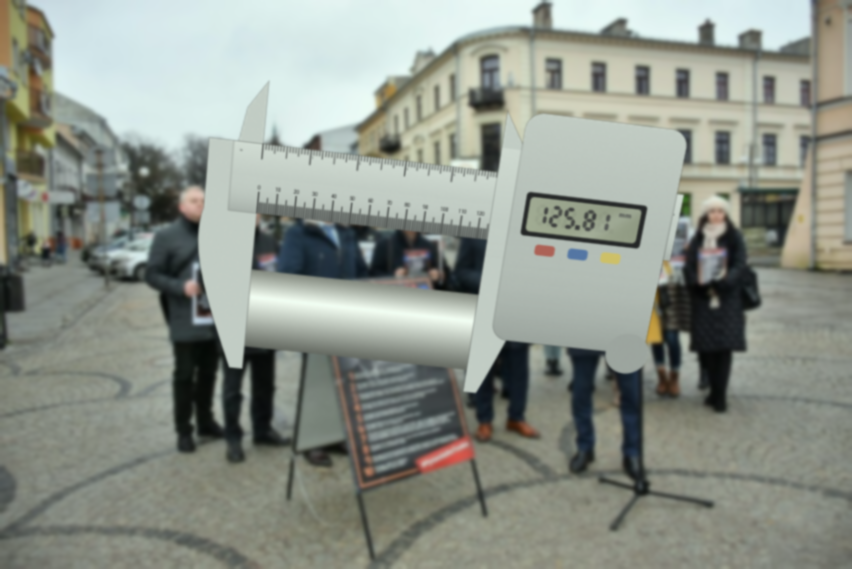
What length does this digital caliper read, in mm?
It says 125.81 mm
